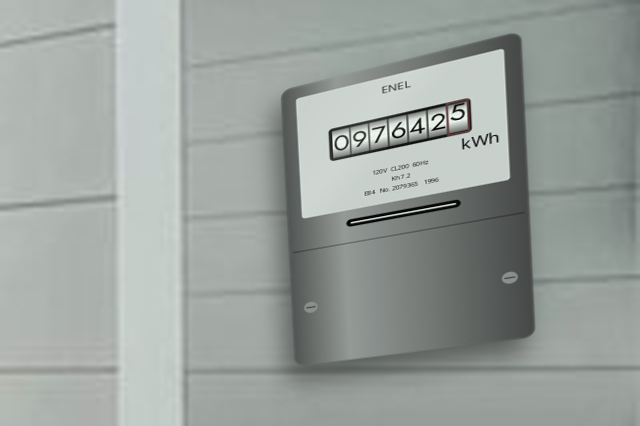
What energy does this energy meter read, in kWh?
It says 97642.5 kWh
